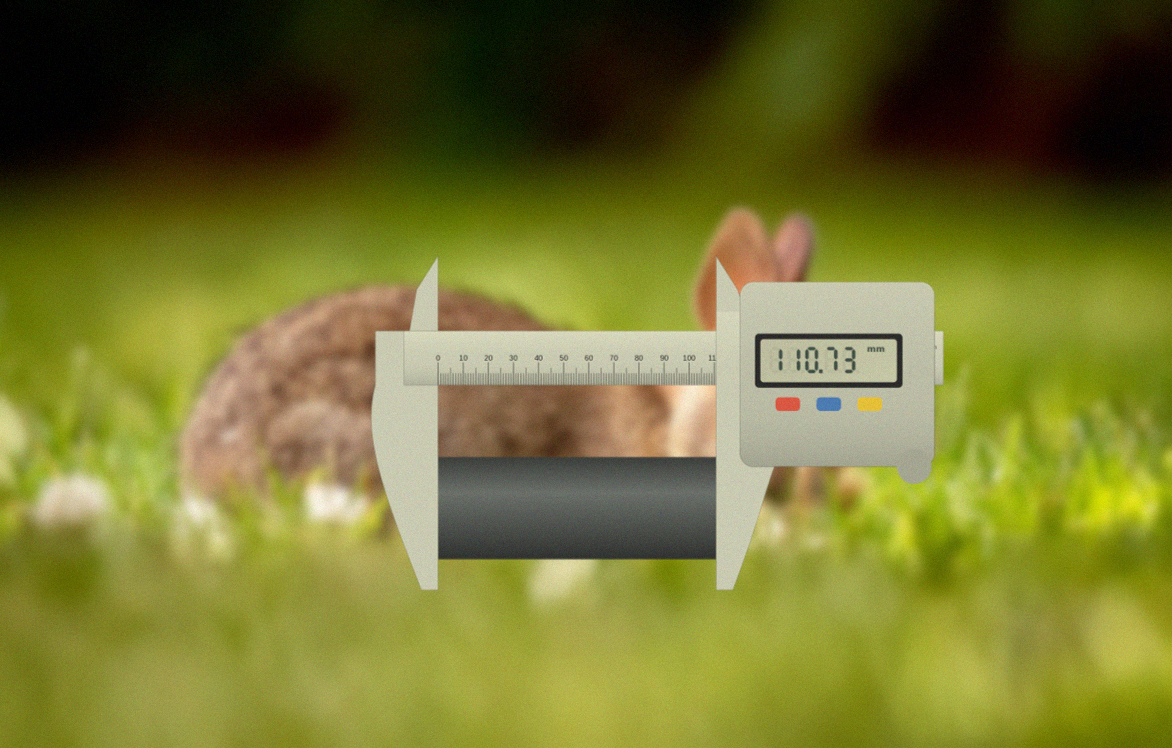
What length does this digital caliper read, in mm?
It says 110.73 mm
